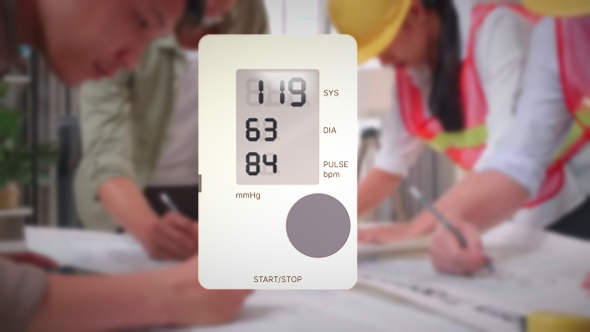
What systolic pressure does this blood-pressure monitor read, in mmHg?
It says 119 mmHg
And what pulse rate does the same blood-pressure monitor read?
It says 84 bpm
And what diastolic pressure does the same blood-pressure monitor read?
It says 63 mmHg
